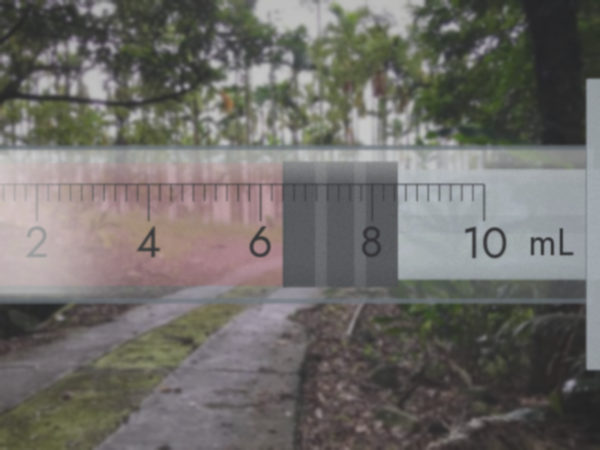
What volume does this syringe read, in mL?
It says 6.4 mL
